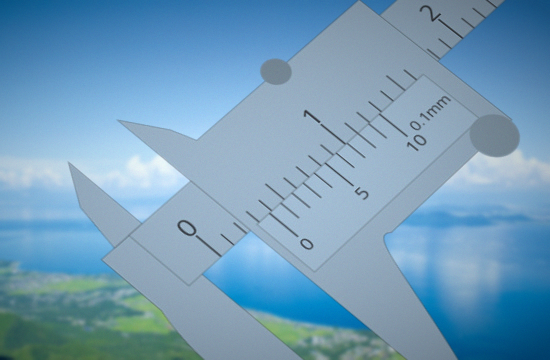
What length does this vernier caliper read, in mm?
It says 3.8 mm
